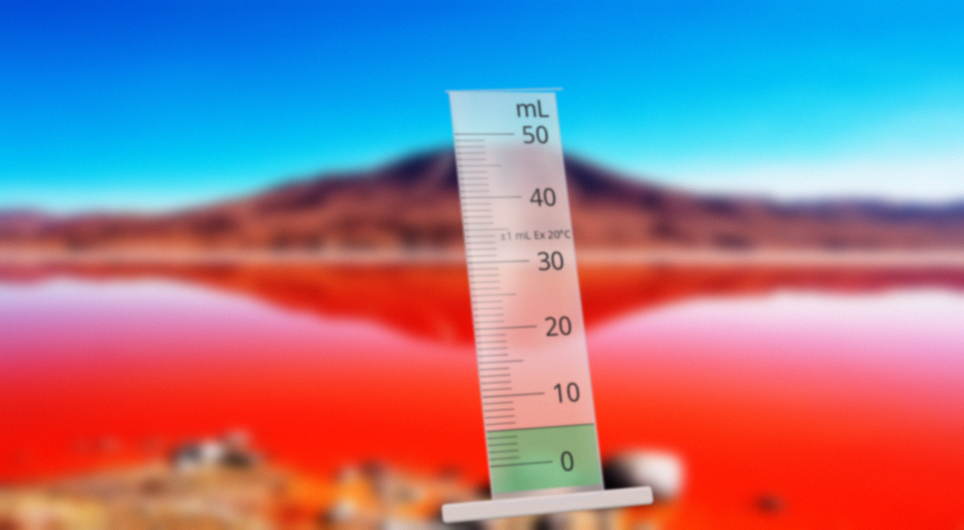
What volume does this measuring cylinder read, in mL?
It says 5 mL
